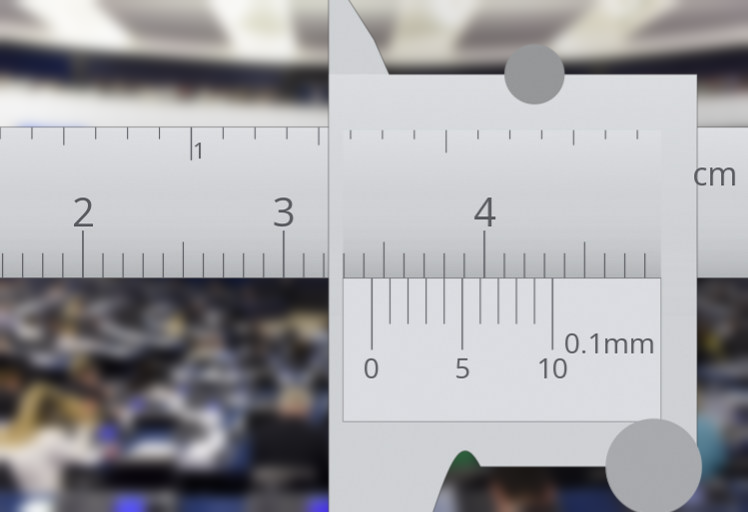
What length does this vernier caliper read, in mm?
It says 34.4 mm
